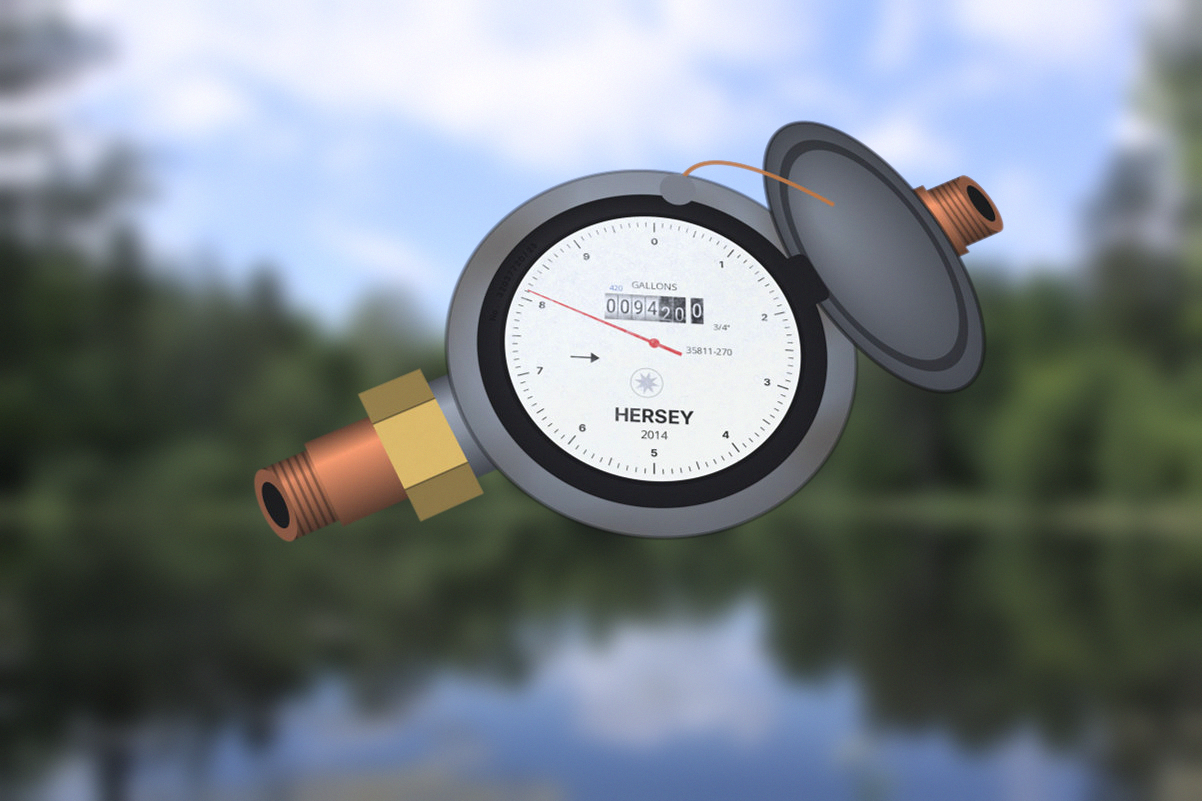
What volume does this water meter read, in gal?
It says 94198.1 gal
